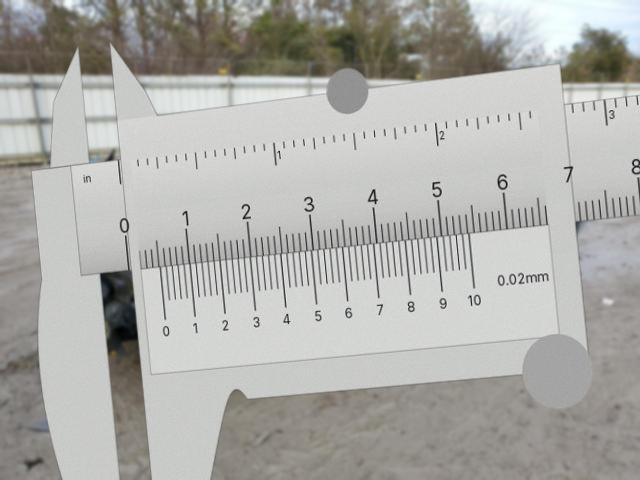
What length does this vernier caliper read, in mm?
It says 5.2 mm
